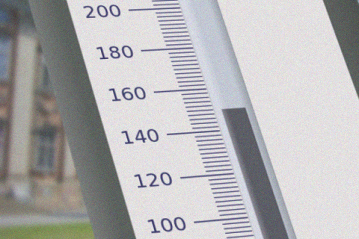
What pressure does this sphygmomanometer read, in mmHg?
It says 150 mmHg
